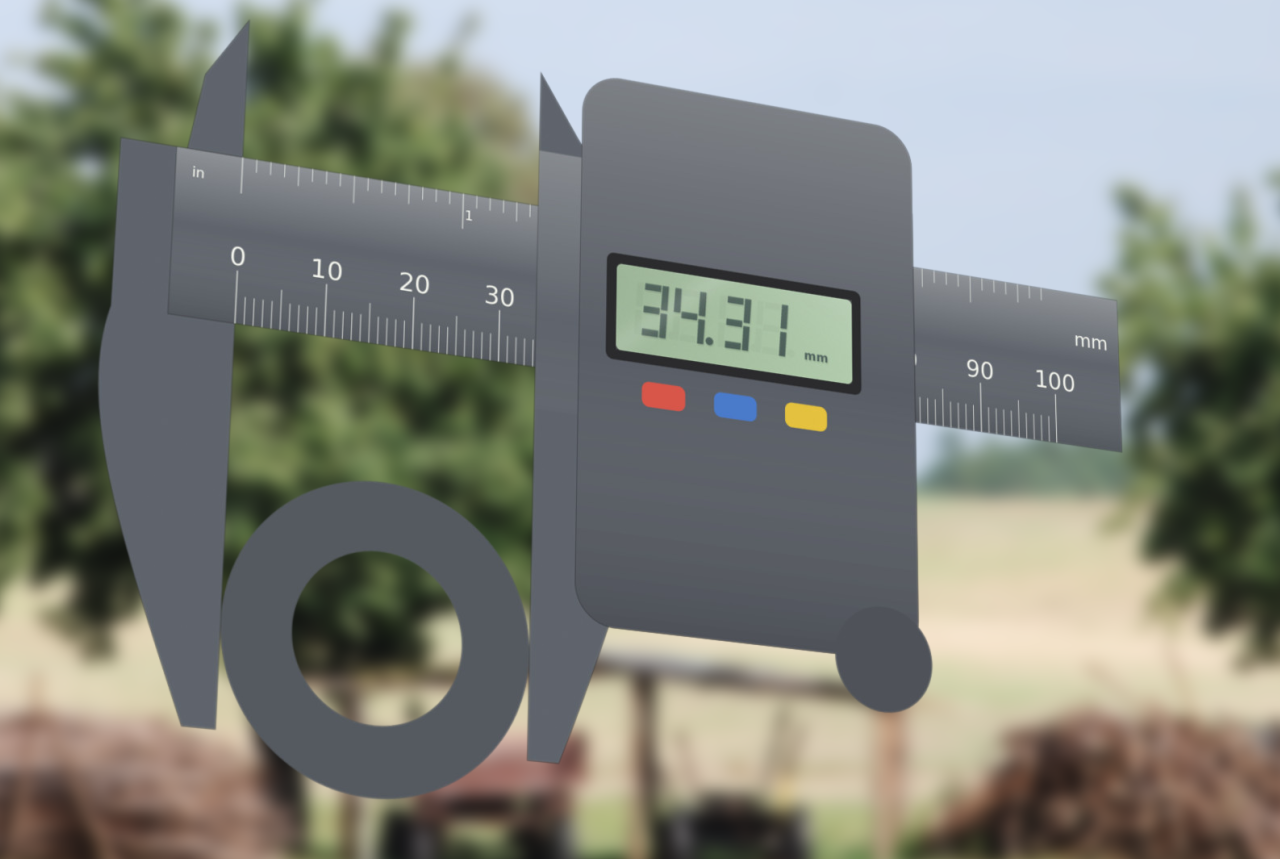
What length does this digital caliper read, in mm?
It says 34.31 mm
